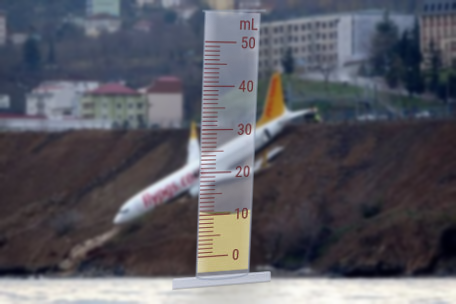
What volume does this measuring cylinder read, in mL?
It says 10 mL
